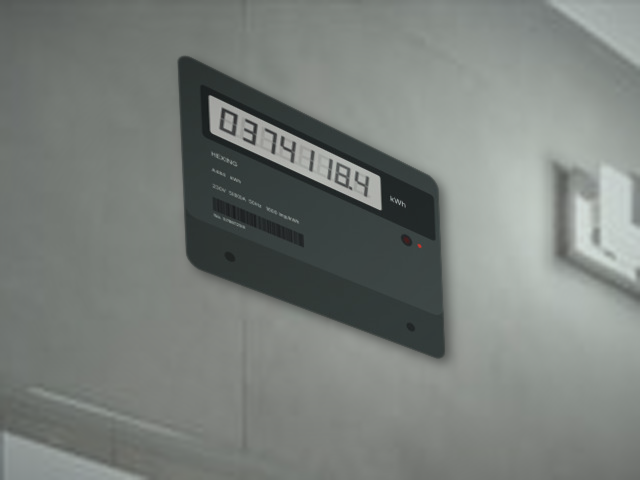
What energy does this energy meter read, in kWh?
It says 374118.4 kWh
